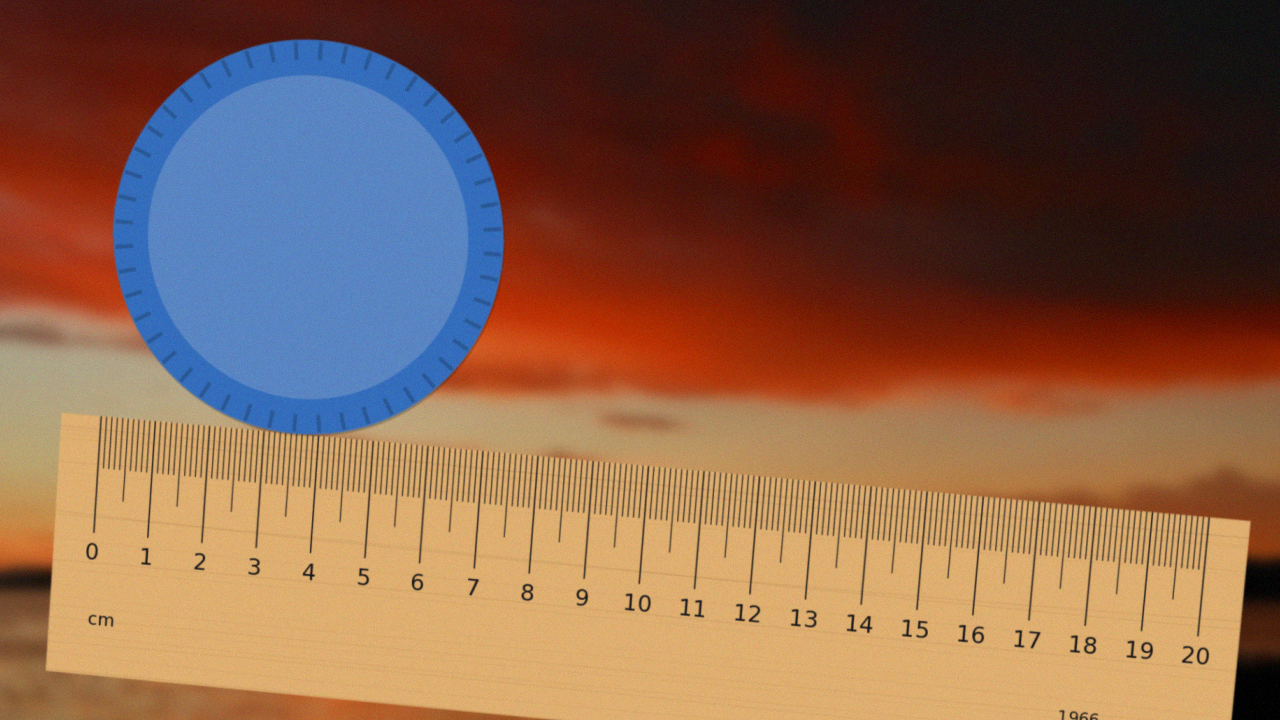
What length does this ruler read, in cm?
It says 7.1 cm
